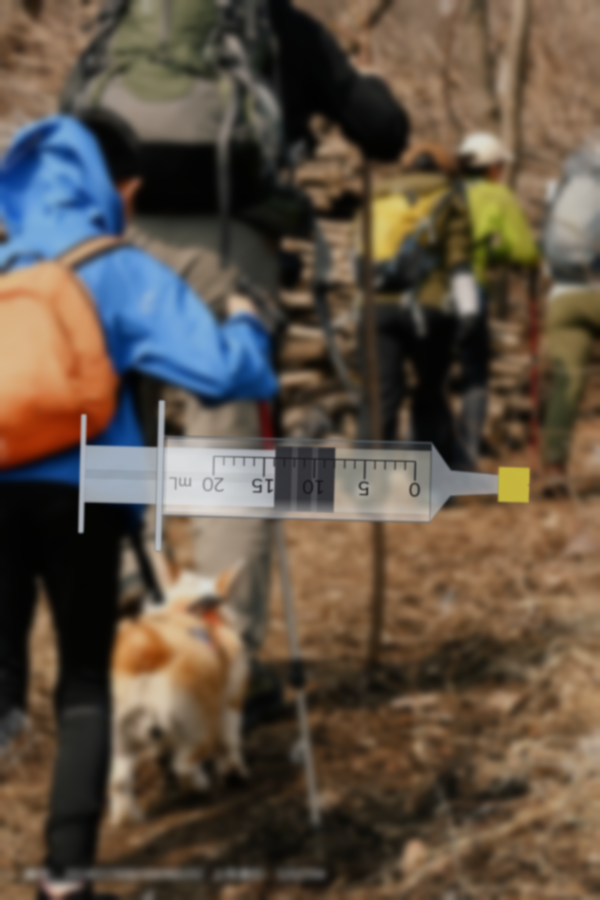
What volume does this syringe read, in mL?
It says 8 mL
